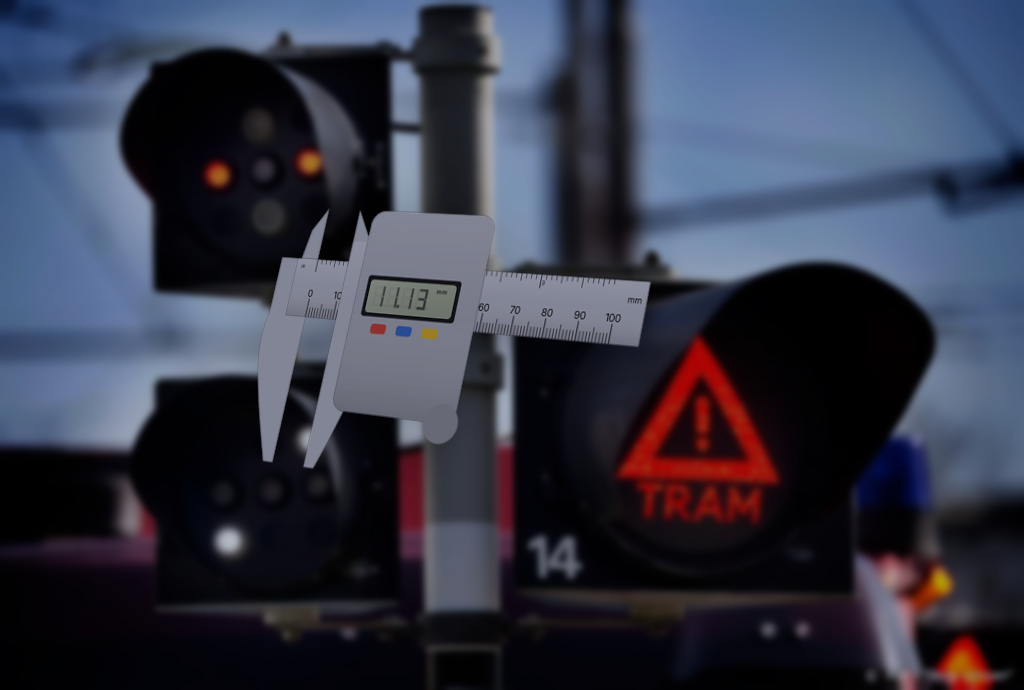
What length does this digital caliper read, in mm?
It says 11.13 mm
